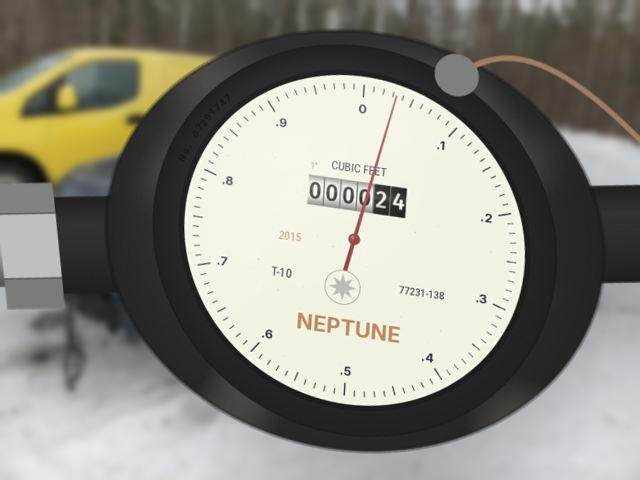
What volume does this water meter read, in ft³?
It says 24.03 ft³
